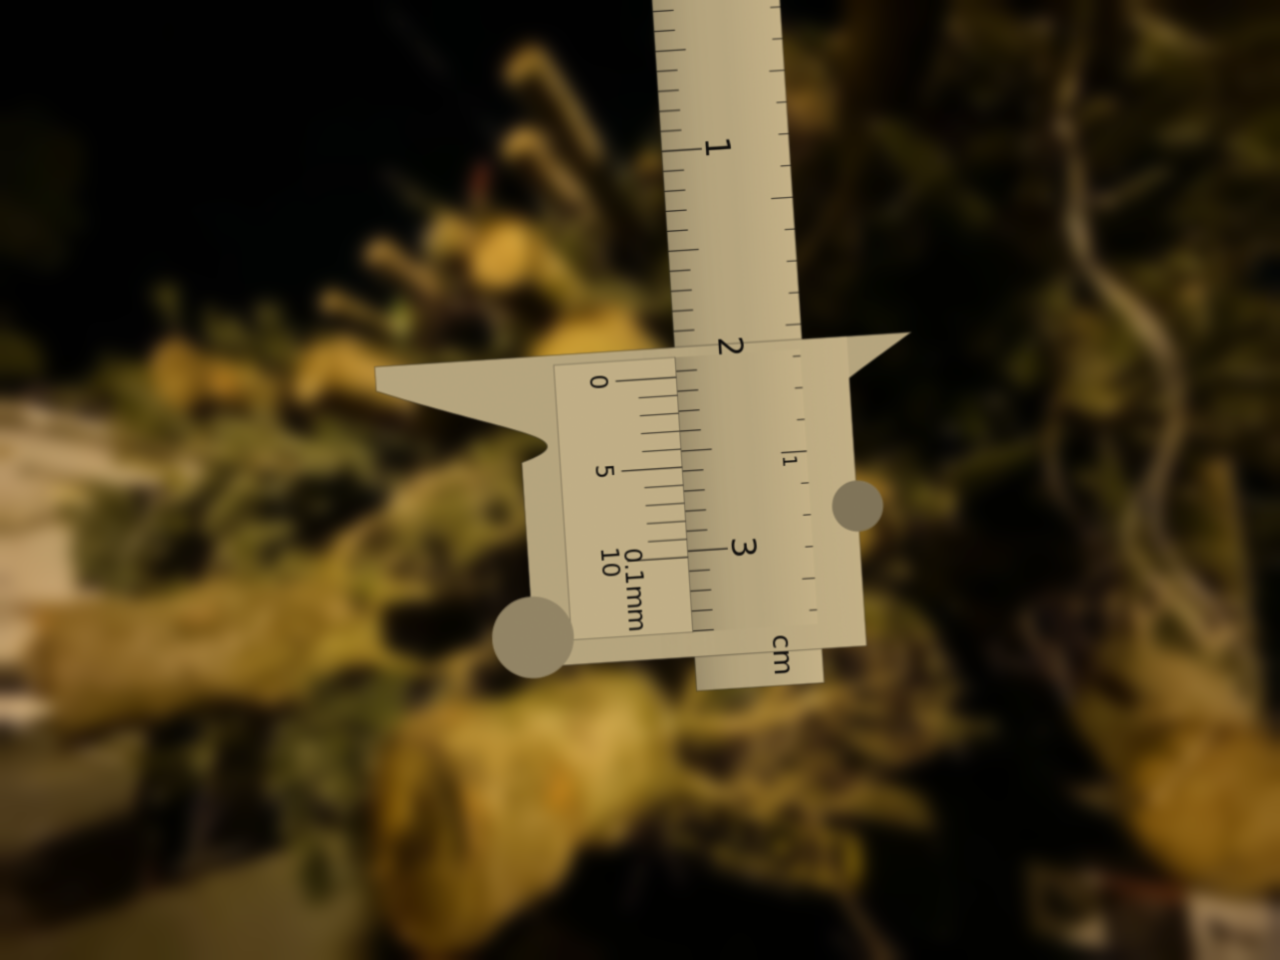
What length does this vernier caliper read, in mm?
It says 21.3 mm
